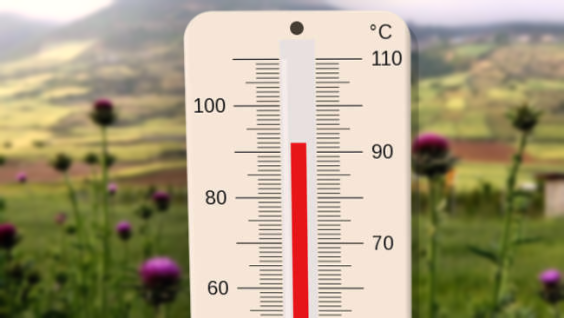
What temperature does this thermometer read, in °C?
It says 92 °C
